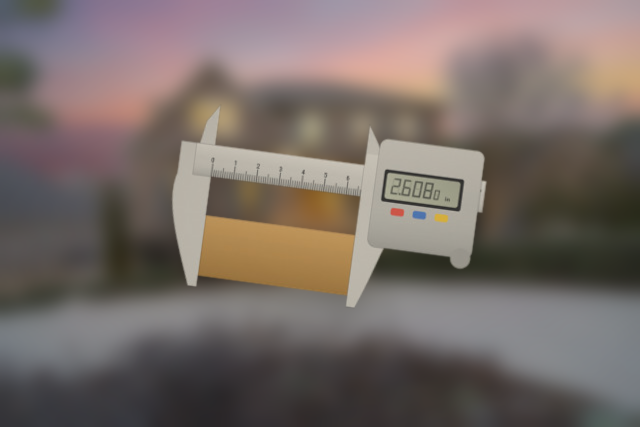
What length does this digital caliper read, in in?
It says 2.6080 in
